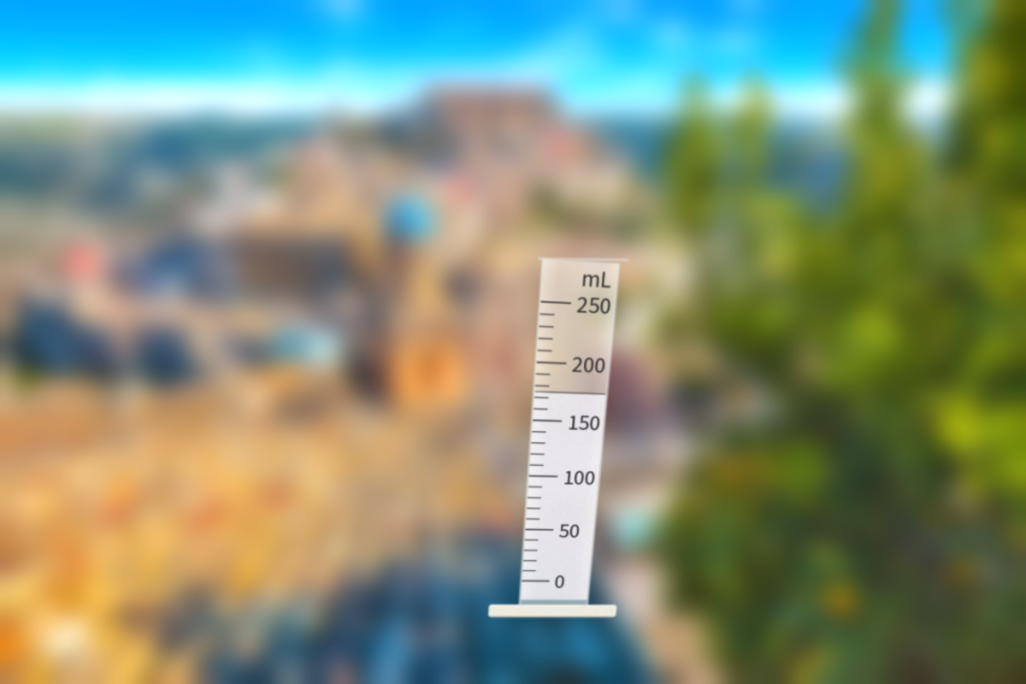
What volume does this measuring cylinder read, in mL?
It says 175 mL
